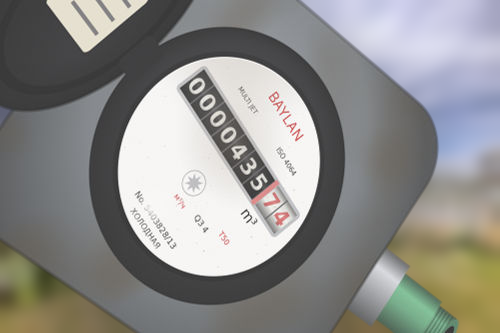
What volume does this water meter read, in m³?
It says 435.74 m³
